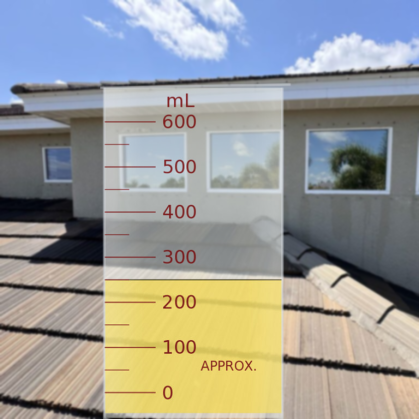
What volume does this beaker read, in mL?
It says 250 mL
